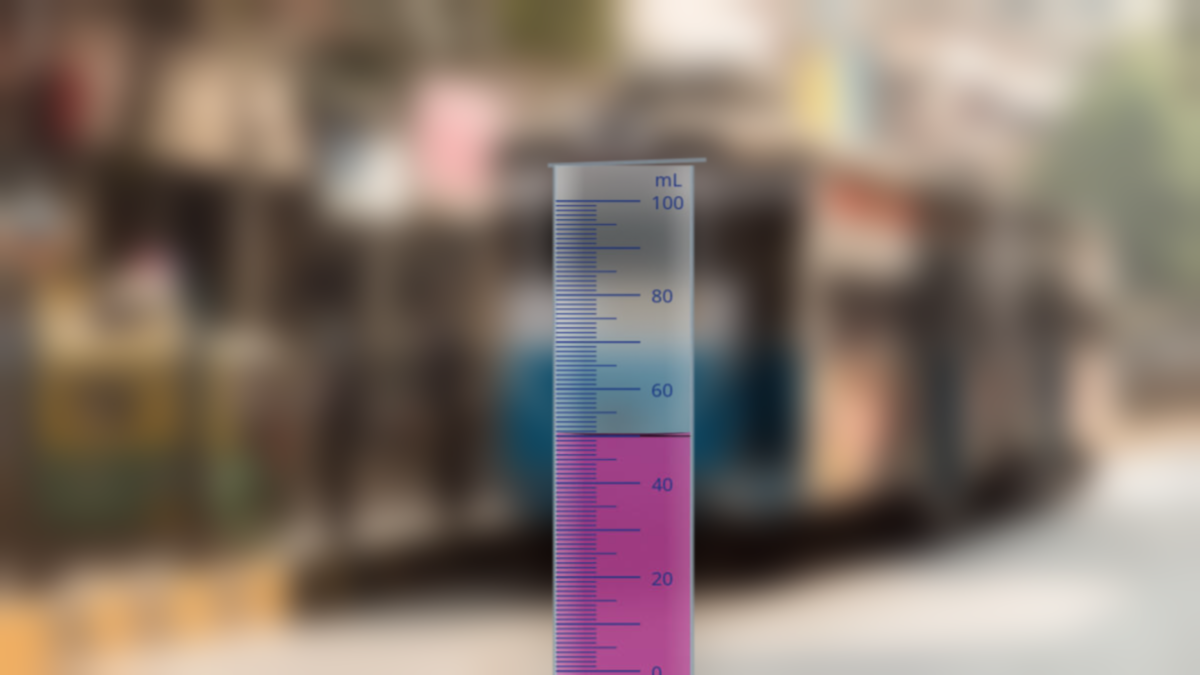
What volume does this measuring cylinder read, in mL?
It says 50 mL
